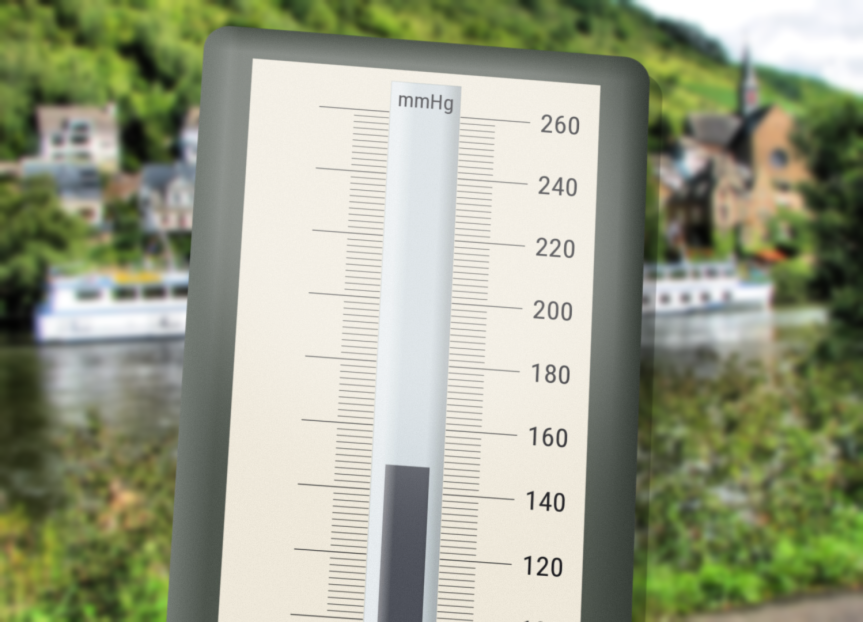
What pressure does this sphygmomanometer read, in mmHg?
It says 148 mmHg
